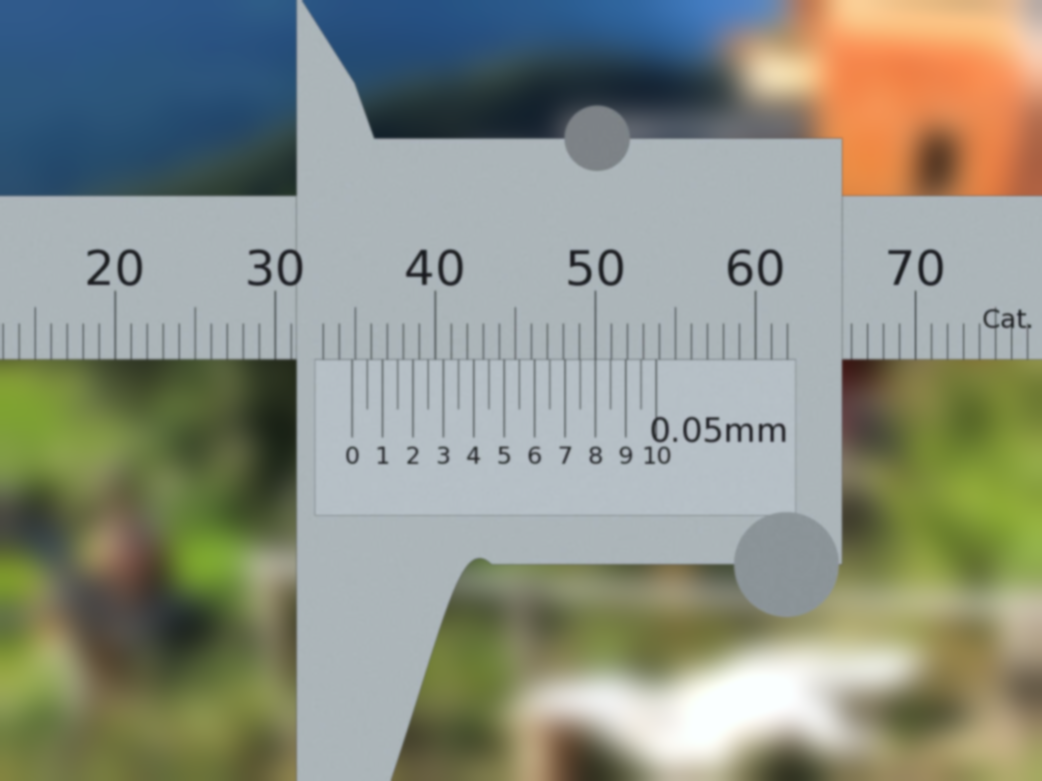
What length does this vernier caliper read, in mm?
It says 34.8 mm
